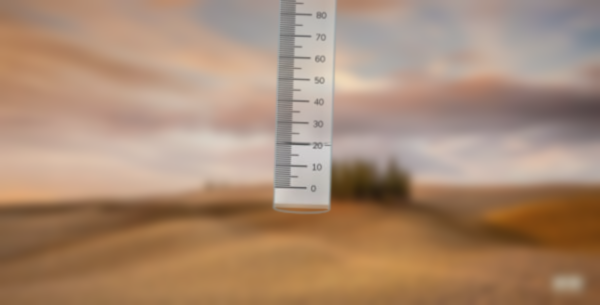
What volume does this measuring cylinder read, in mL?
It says 20 mL
